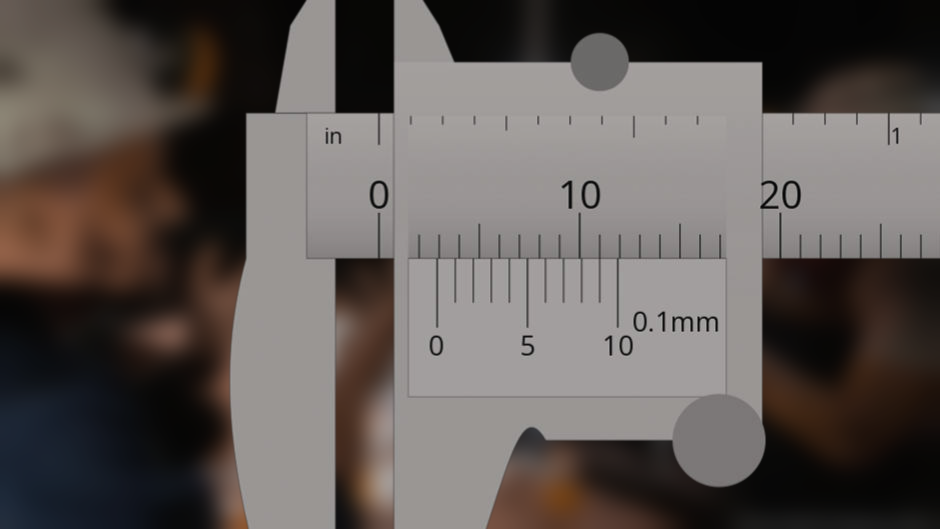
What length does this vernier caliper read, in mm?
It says 2.9 mm
